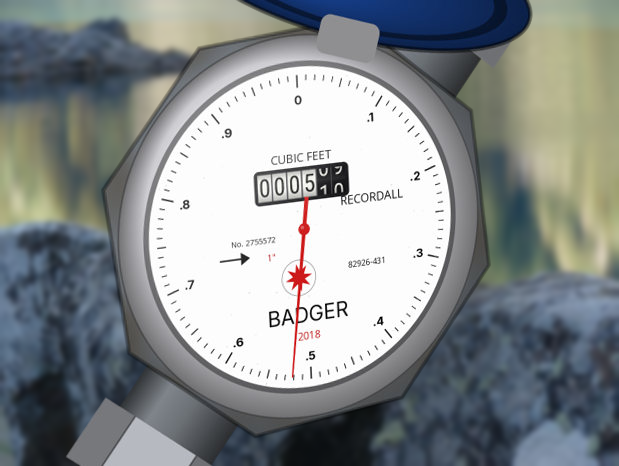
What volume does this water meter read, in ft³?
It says 509.52 ft³
